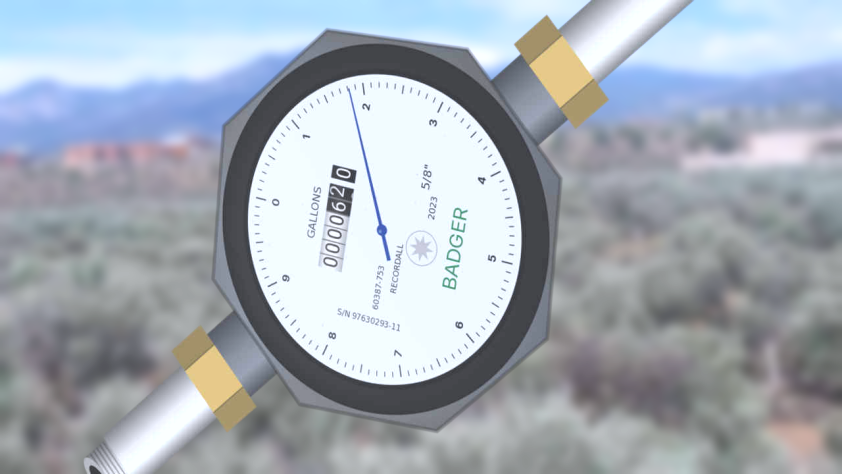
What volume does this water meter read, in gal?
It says 621.8 gal
